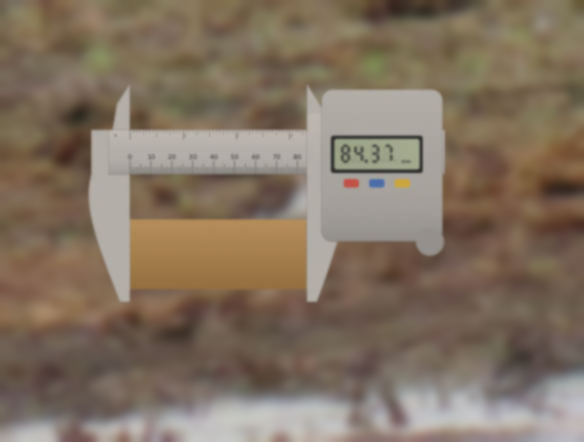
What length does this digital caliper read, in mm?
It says 84.37 mm
